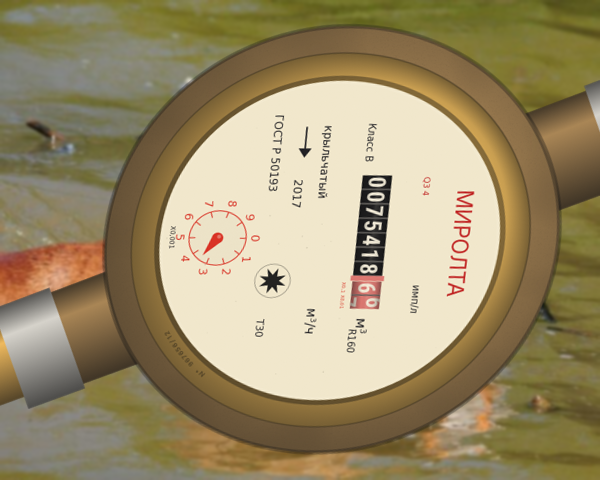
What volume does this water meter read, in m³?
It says 75418.663 m³
